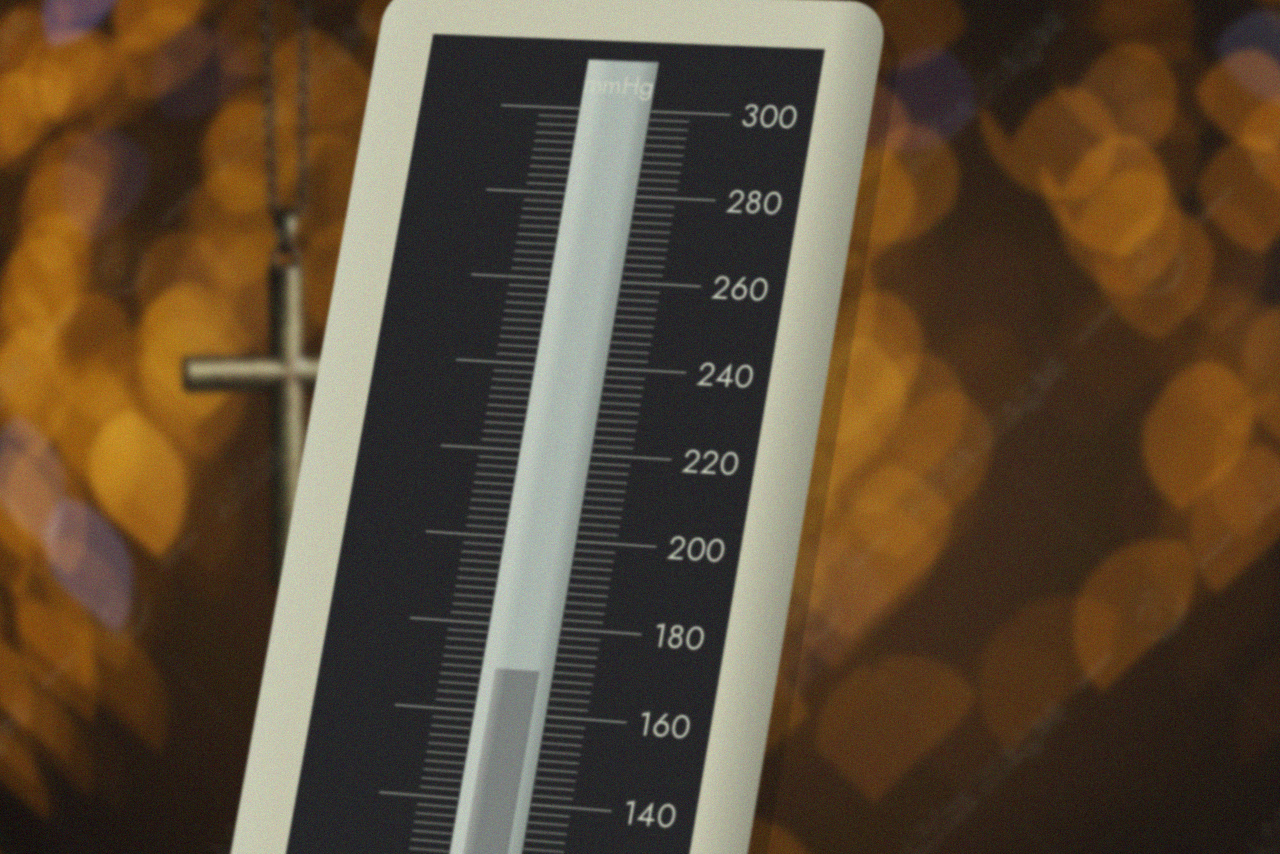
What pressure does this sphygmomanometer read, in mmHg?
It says 170 mmHg
